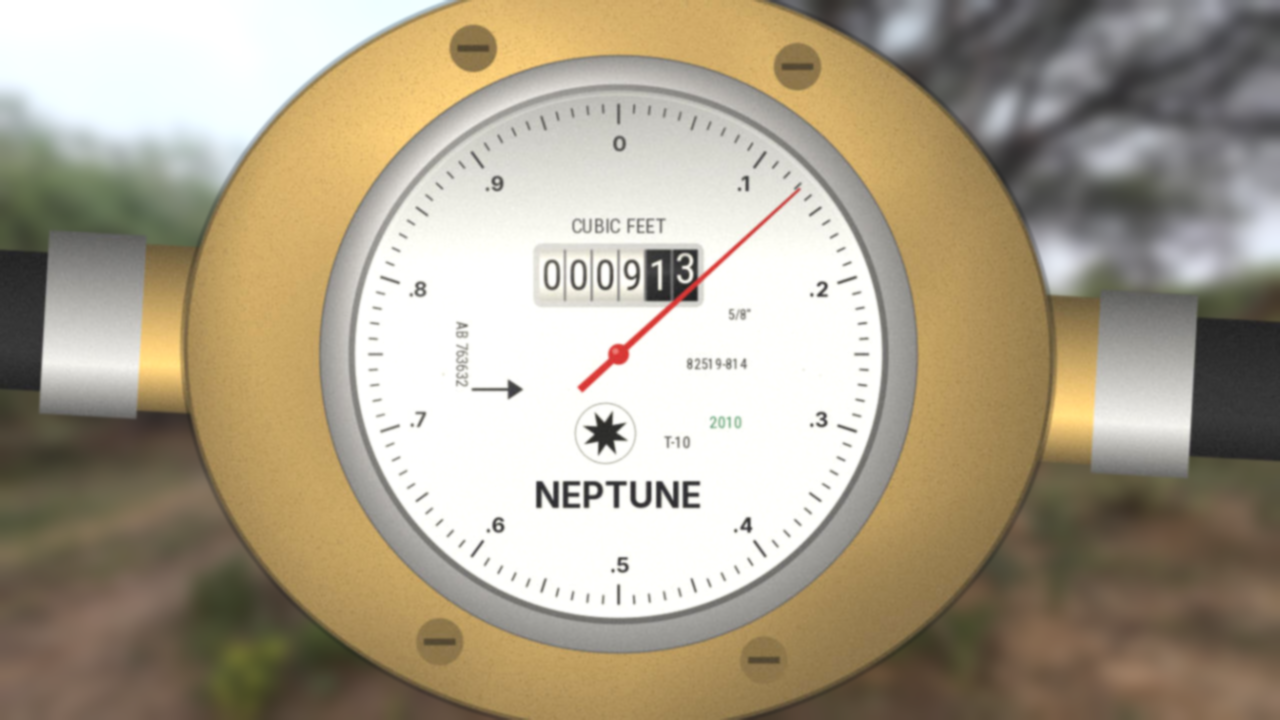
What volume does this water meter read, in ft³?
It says 913.13 ft³
